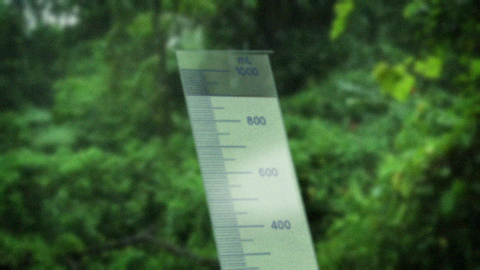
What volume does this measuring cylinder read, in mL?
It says 900 mL
